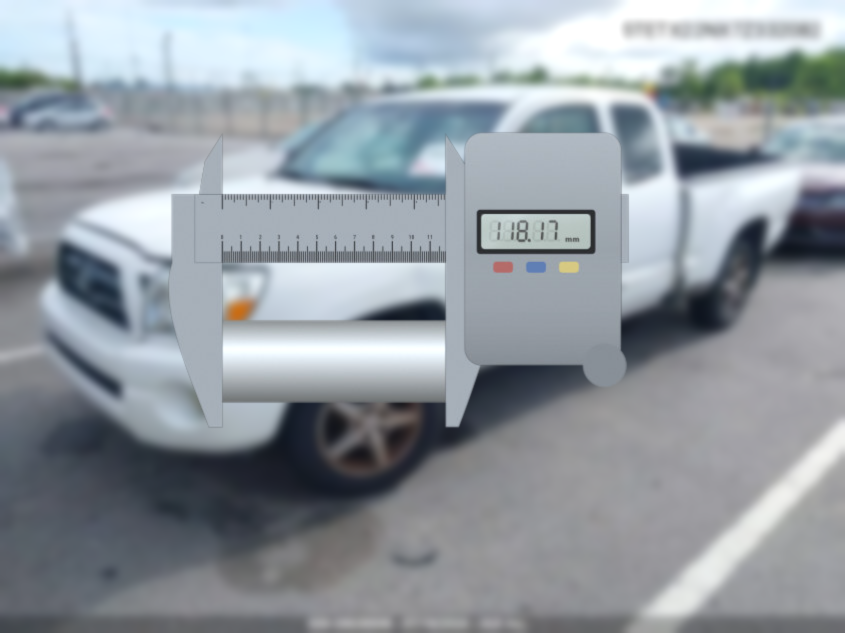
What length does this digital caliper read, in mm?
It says 118.17 mm
